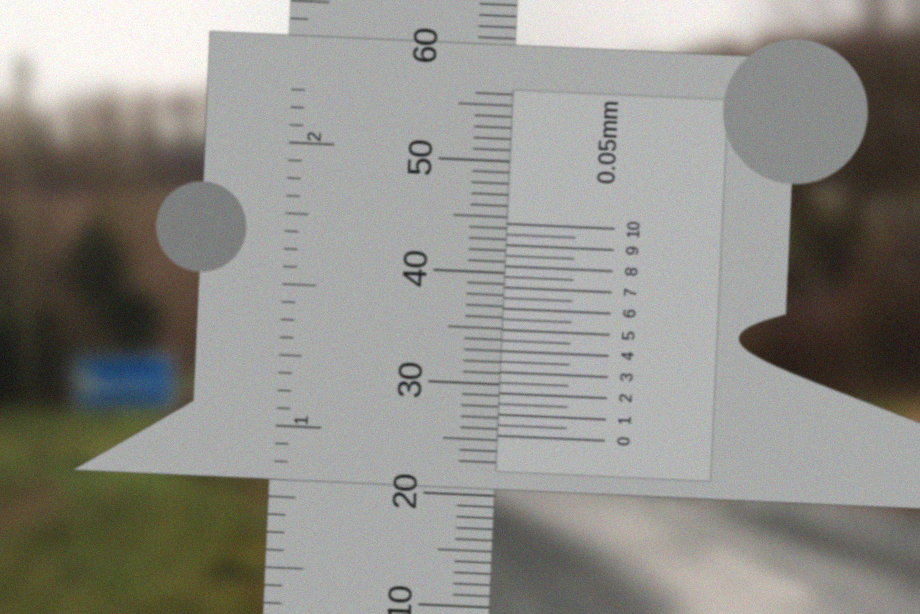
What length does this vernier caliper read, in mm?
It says 25.4 mm
